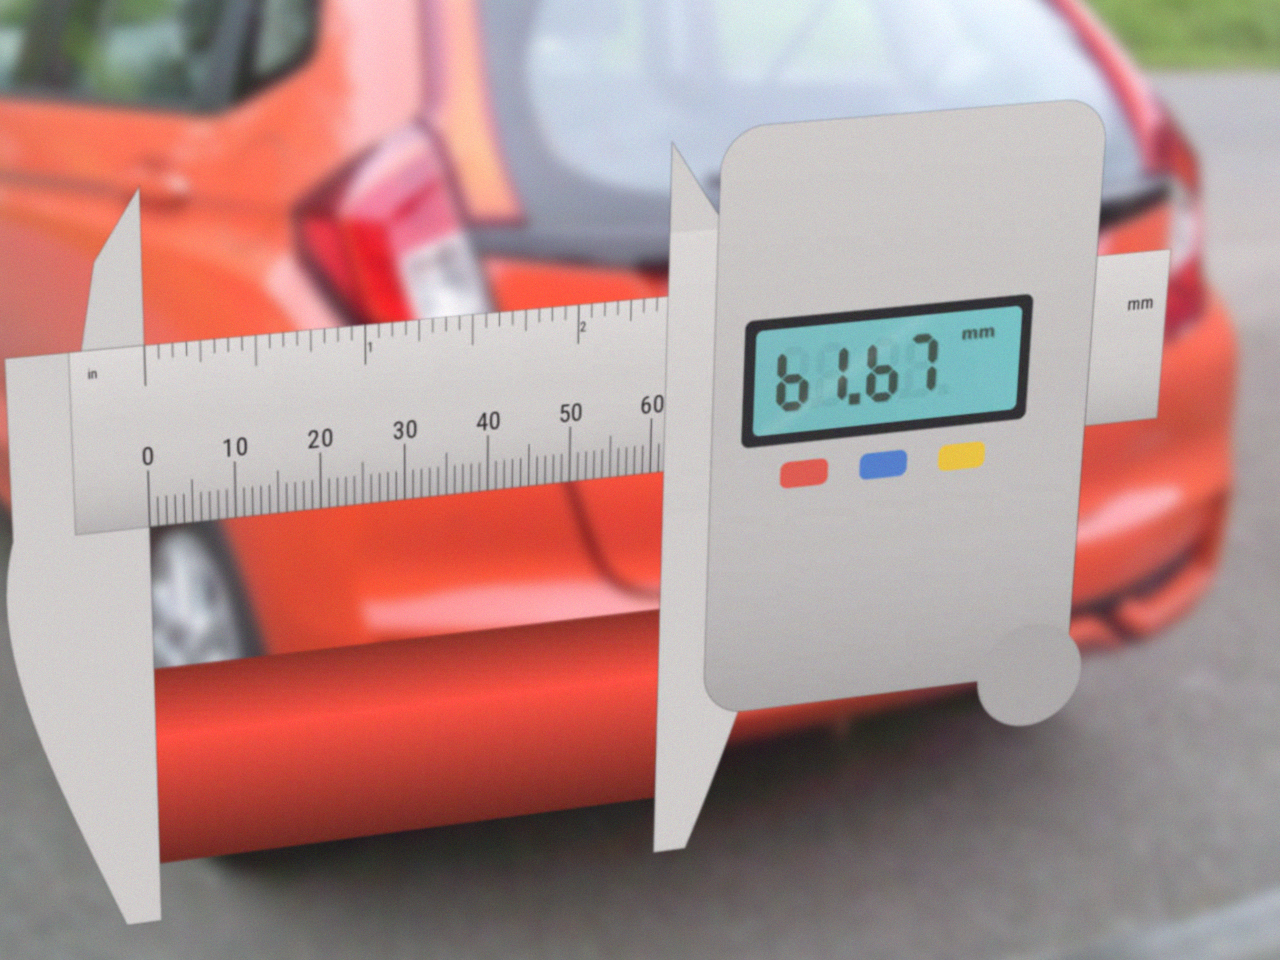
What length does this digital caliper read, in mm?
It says 61.67 mm
